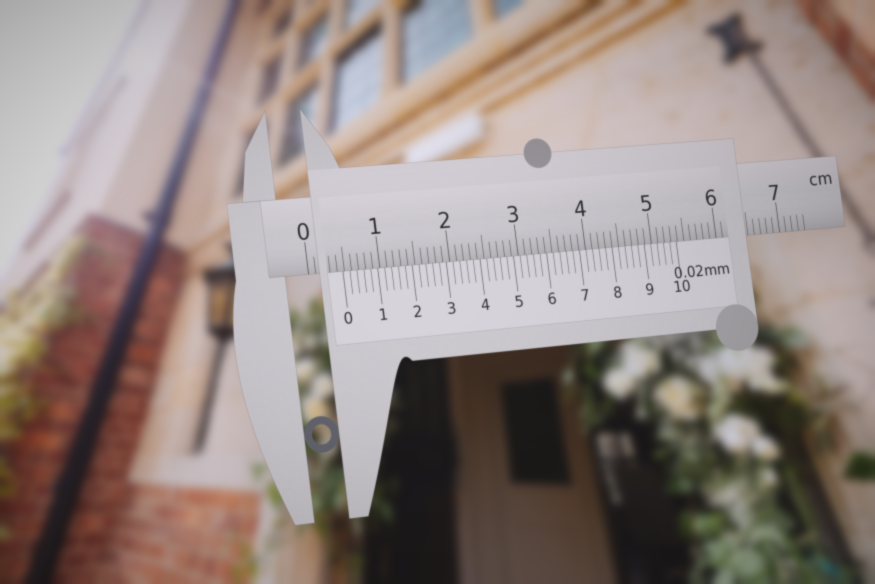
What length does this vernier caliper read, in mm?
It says 4.8 mm
